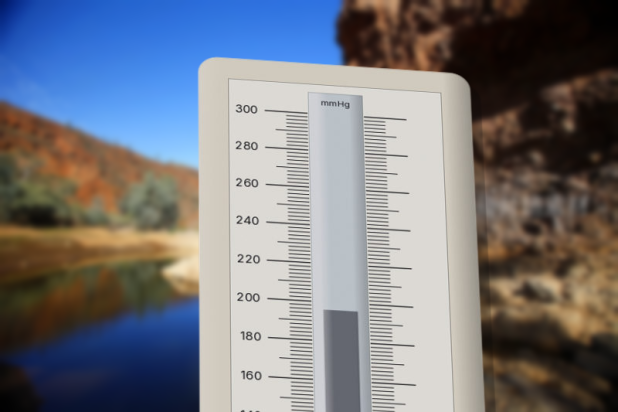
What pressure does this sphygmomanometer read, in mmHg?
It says 196 mmHg
